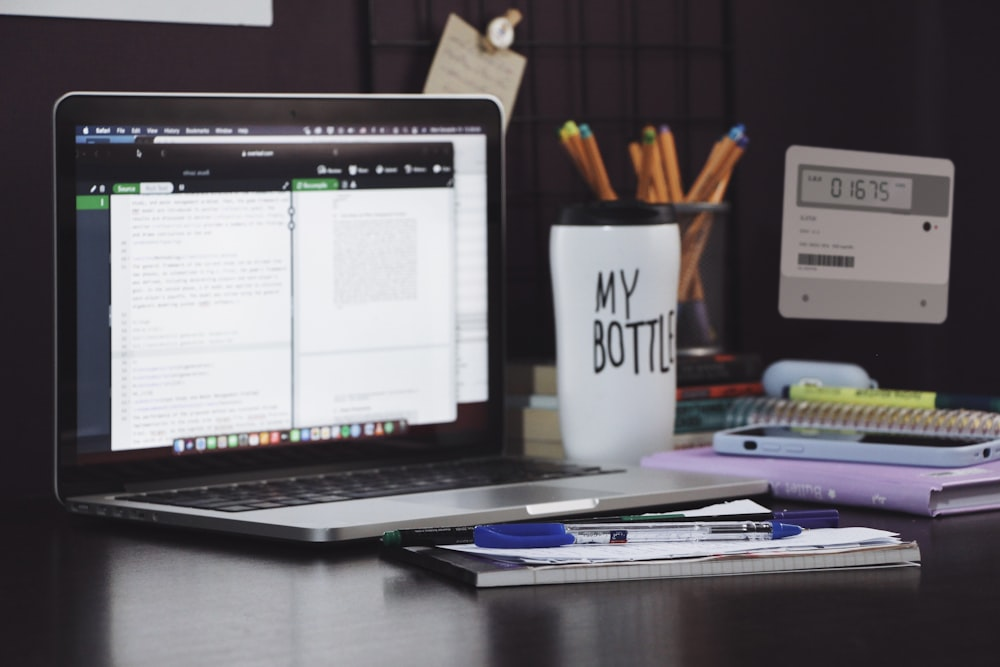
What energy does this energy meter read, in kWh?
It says 1675 kWh
